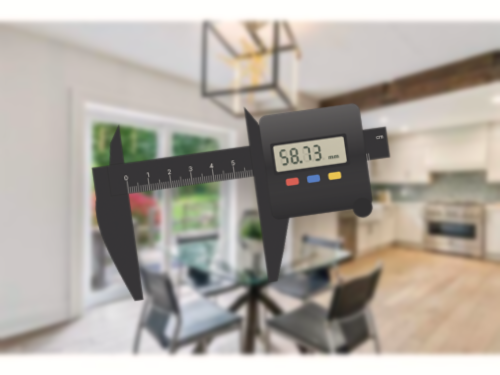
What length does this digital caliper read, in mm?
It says 58.73 mm
